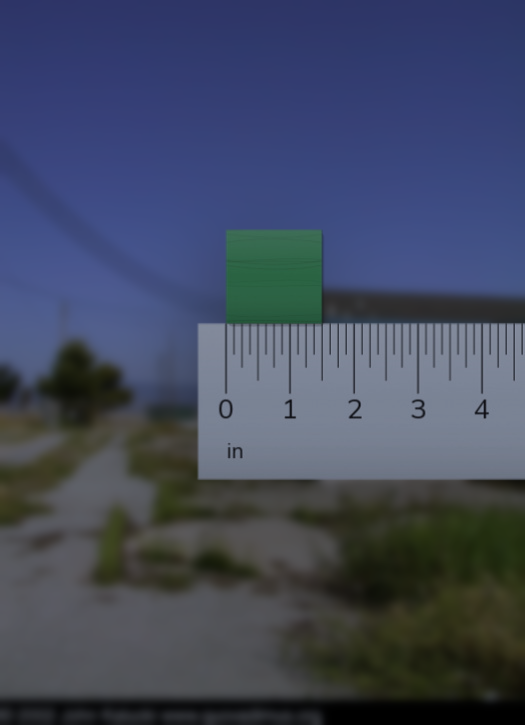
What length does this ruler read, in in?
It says 1.5 in
